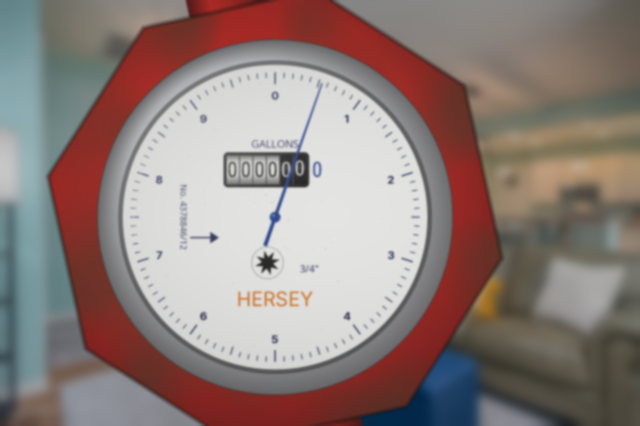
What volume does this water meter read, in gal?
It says 0.5 gal
